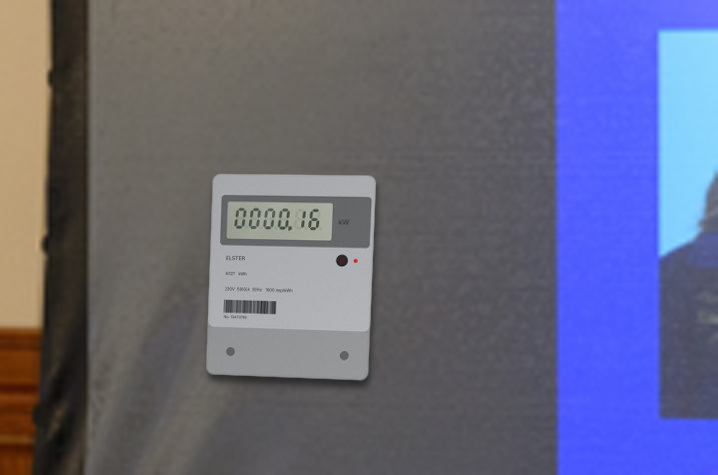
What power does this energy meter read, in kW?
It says 0.16 kW
